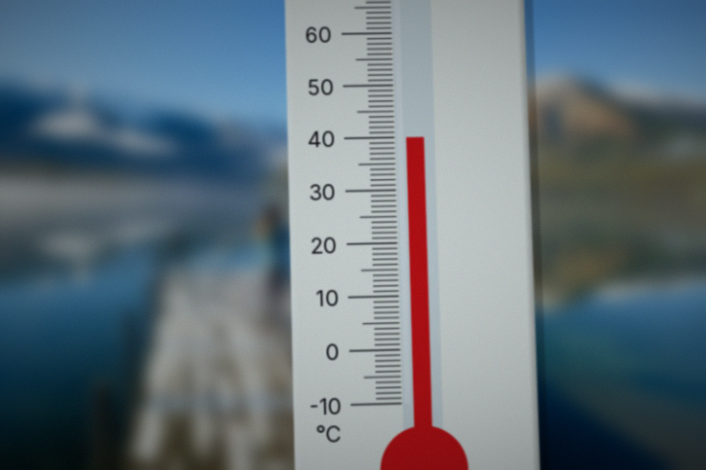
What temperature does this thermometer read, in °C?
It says 40 °C
